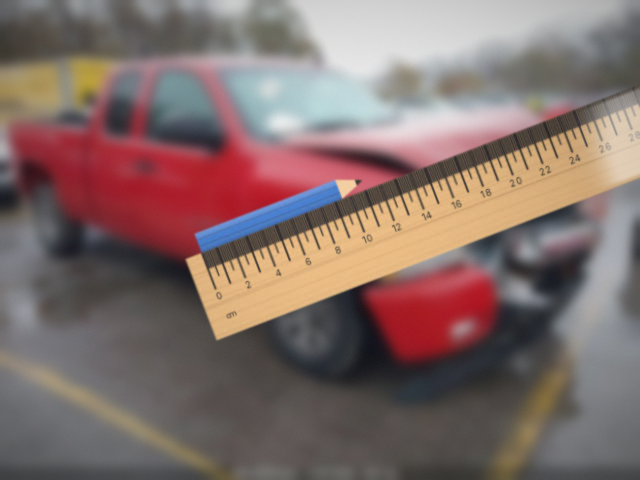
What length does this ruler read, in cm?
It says 11 cm
